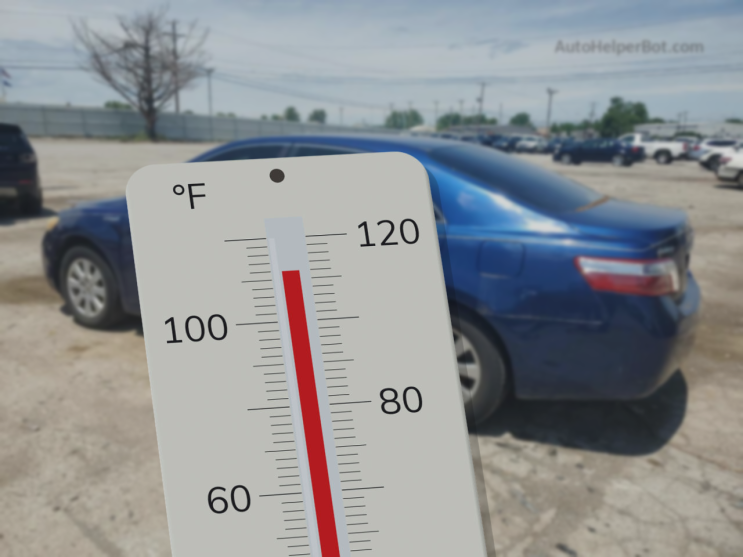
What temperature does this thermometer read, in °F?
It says 112 °F
